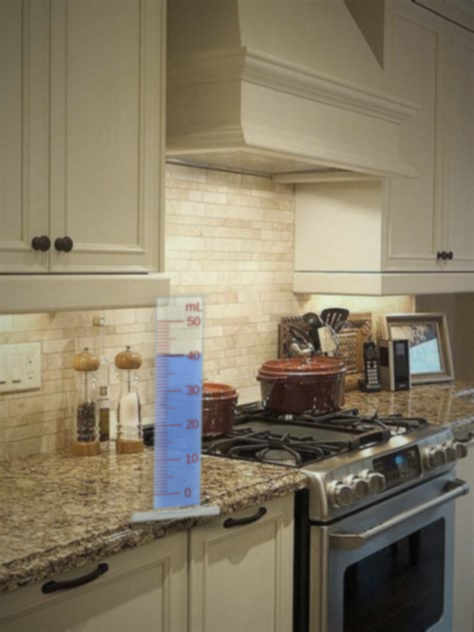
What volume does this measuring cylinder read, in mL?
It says 40 mL
